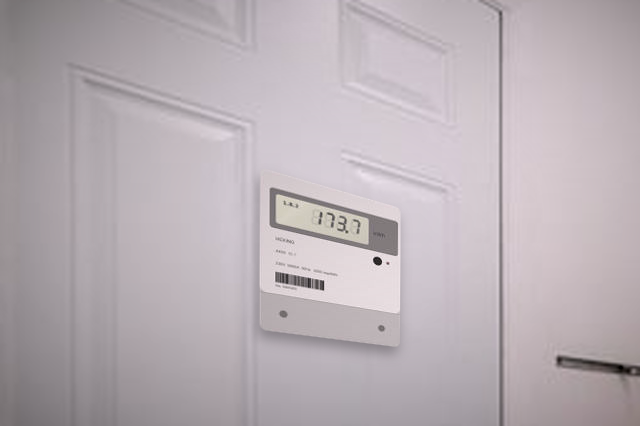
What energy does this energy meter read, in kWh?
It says 173.7 kWh
